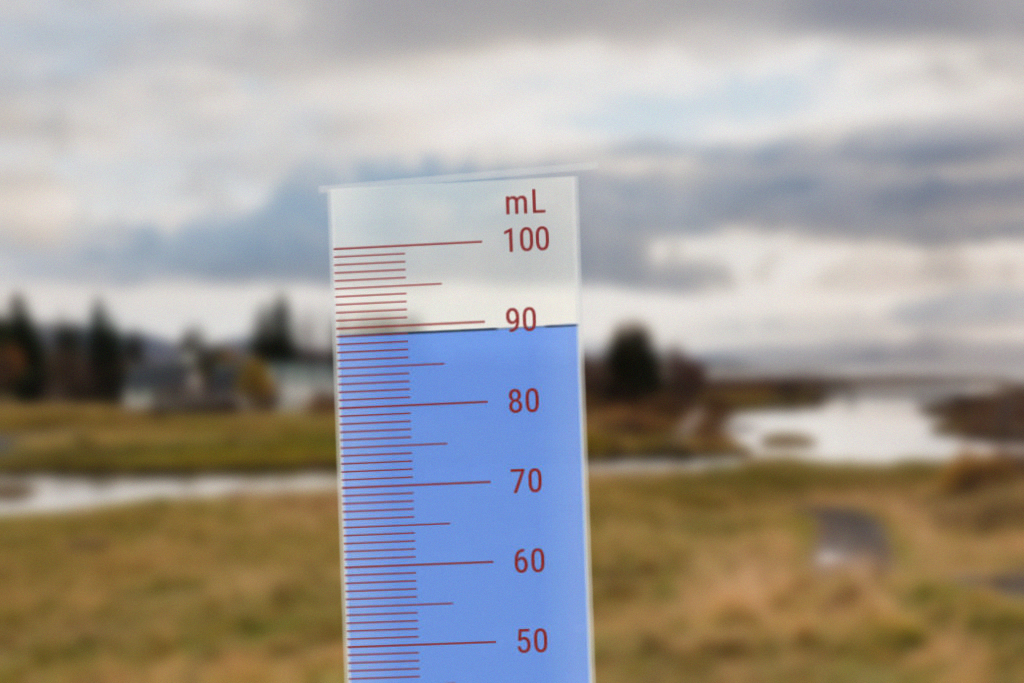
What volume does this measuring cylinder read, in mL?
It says 89 mL
